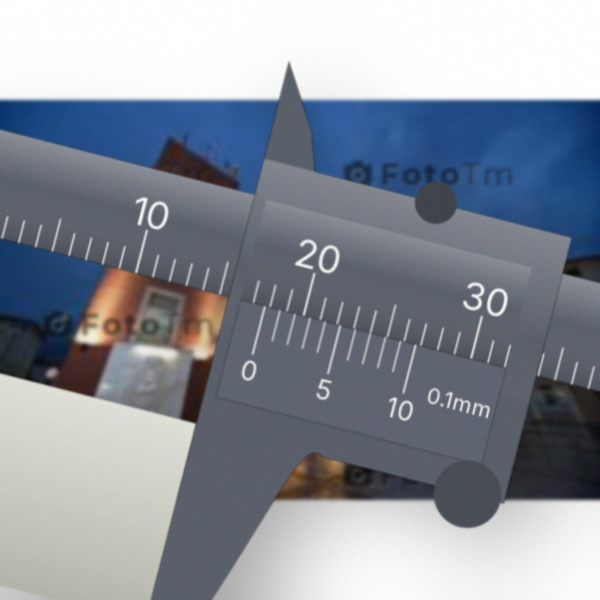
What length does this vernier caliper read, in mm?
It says 17.7 mm
